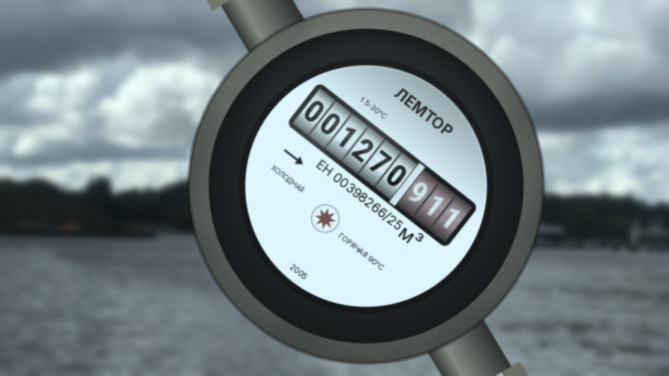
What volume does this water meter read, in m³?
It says 1270.911 m³
